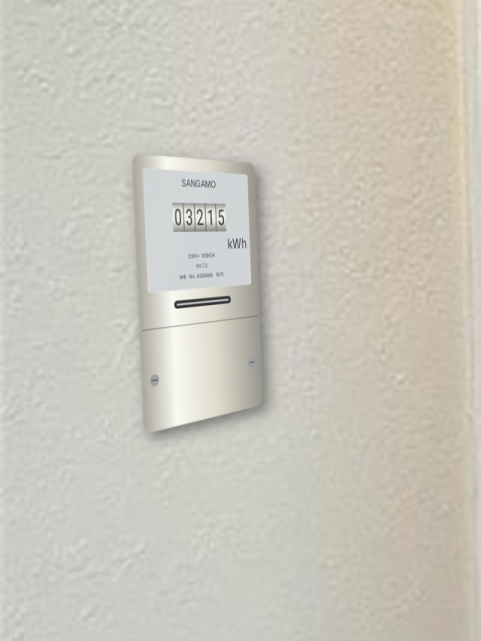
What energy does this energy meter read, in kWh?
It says 3215 kWh
